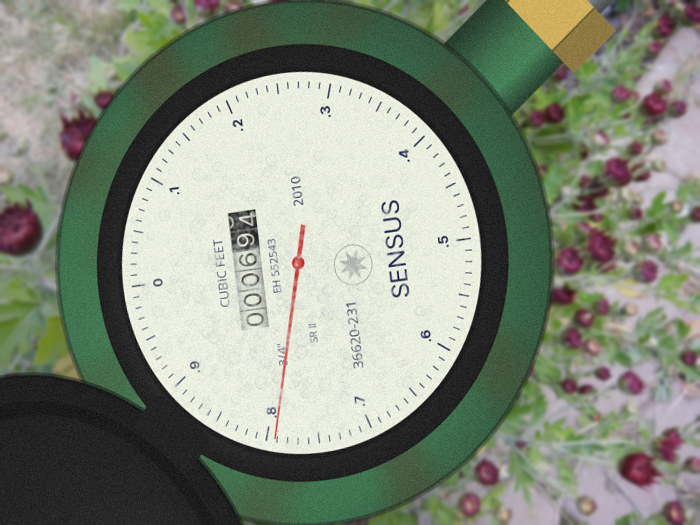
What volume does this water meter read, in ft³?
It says 693.79 ft³
